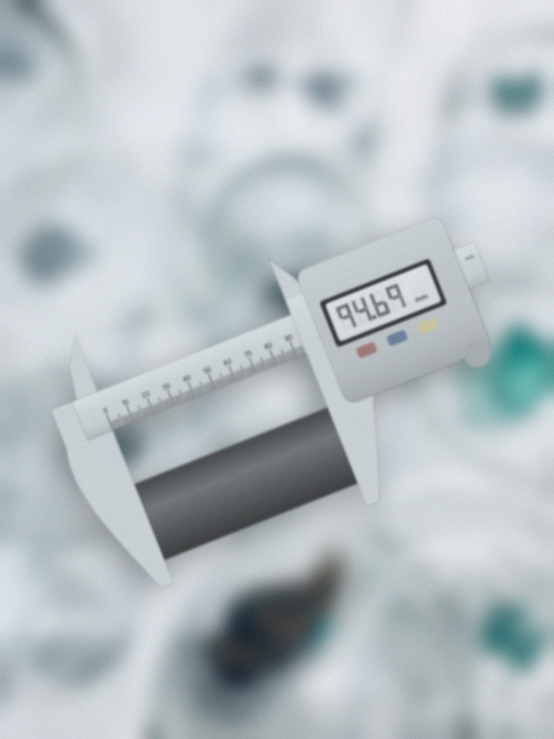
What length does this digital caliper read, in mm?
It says 94.69 mm
